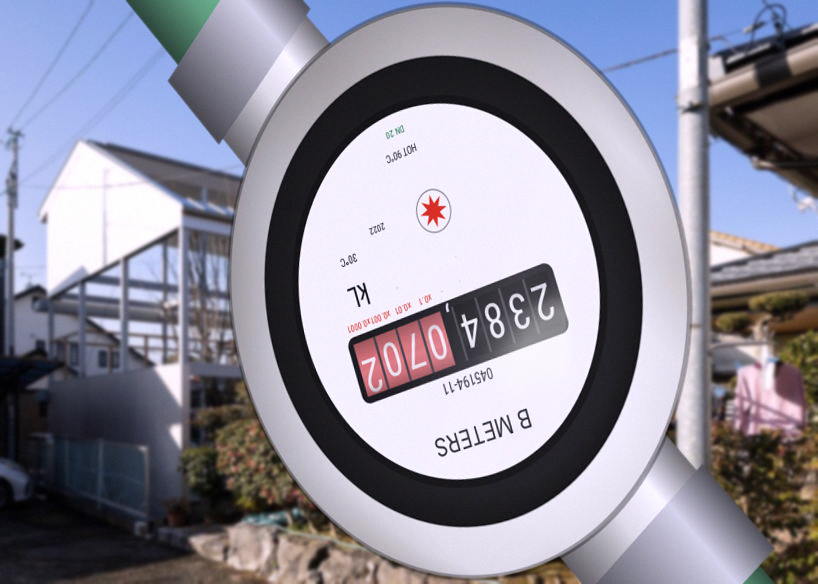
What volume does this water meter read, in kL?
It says 2384.0702 kL
